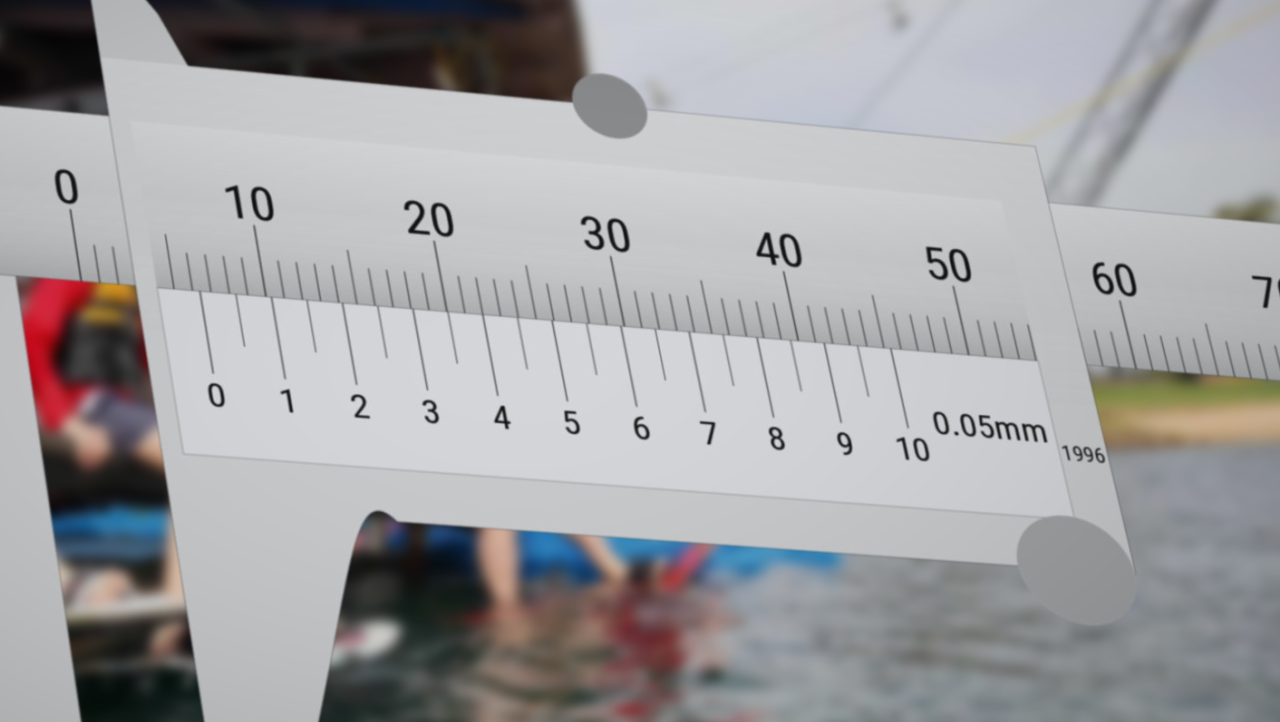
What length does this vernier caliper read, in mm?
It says 6.4 mm
